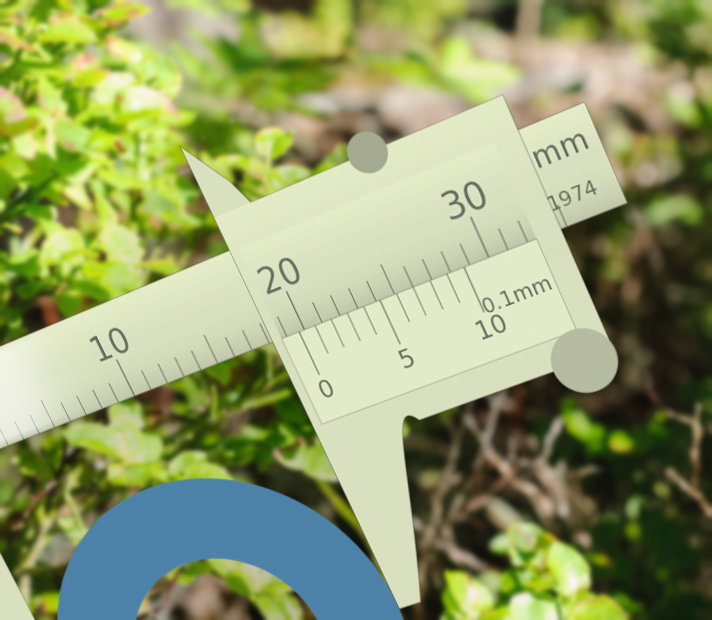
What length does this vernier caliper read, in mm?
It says 19.7 mm
